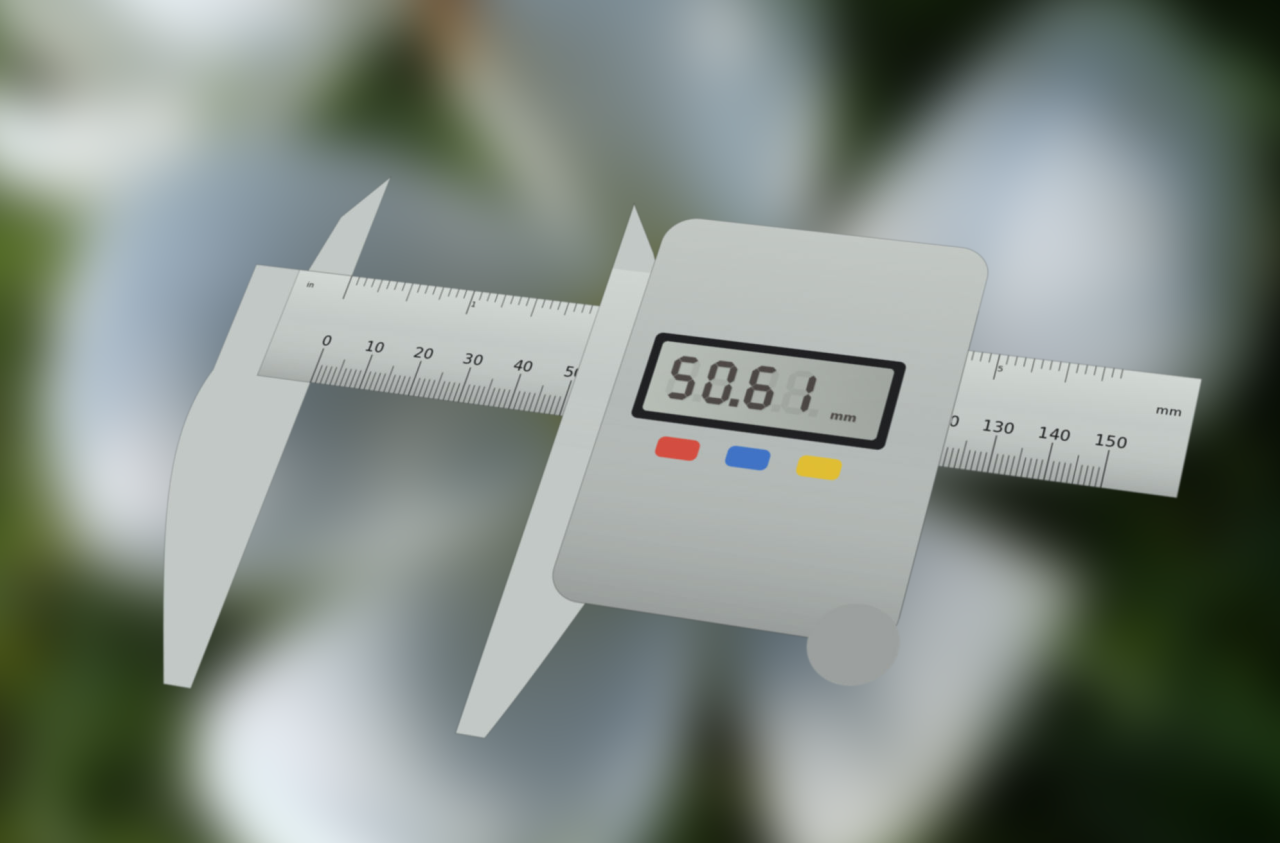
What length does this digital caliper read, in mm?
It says 50.61 mm
